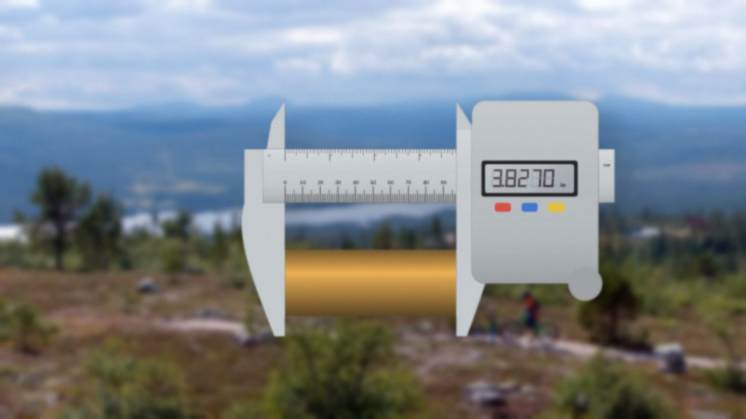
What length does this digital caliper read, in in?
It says 3.8270 in
